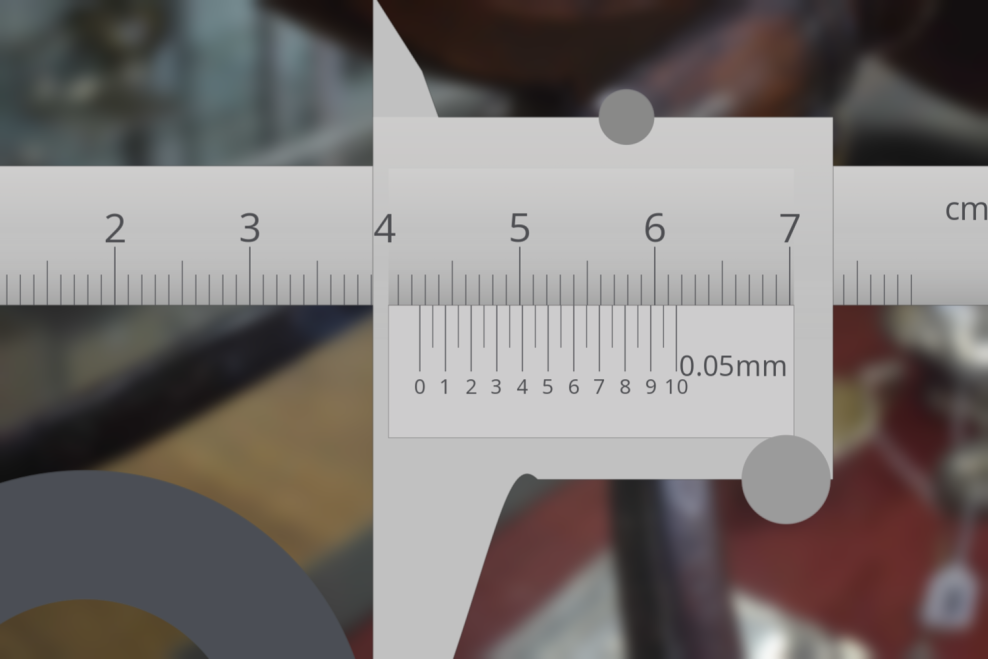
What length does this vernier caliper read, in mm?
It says 42.6 mm
